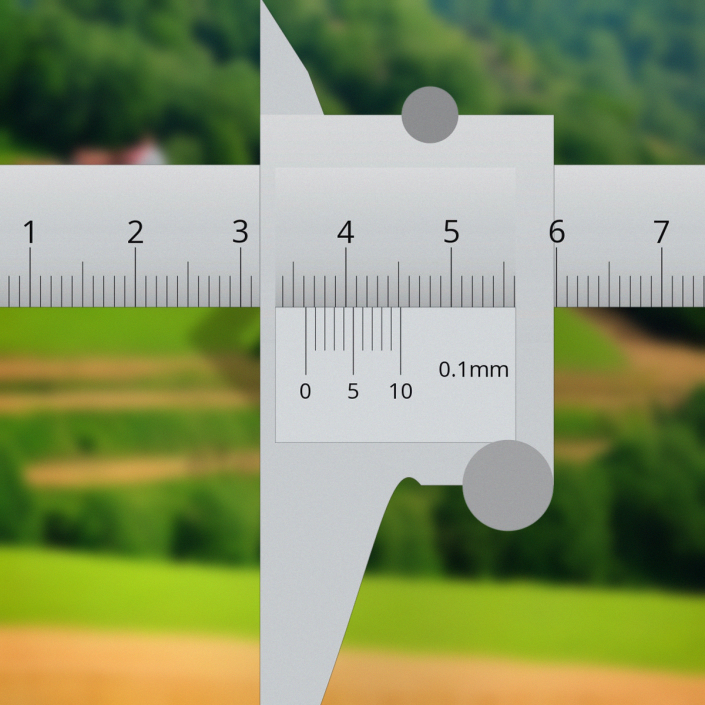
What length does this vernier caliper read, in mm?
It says 36.2 mm
